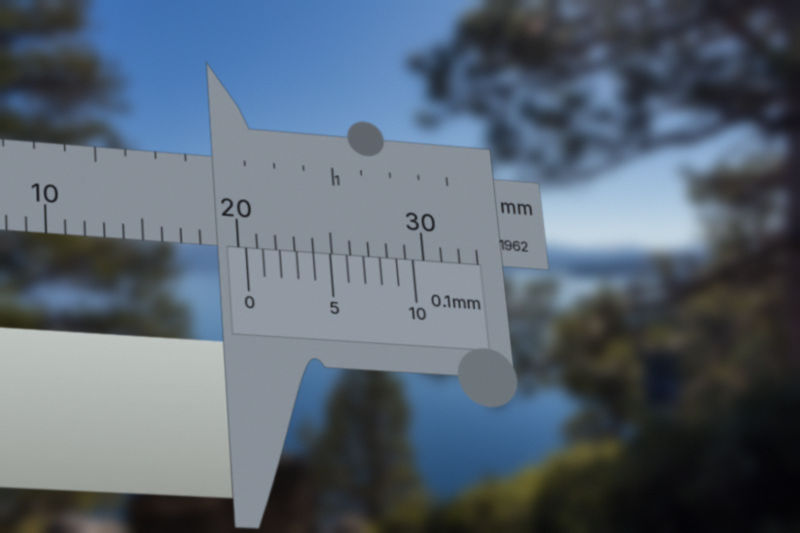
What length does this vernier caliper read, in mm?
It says 20.4 mm
